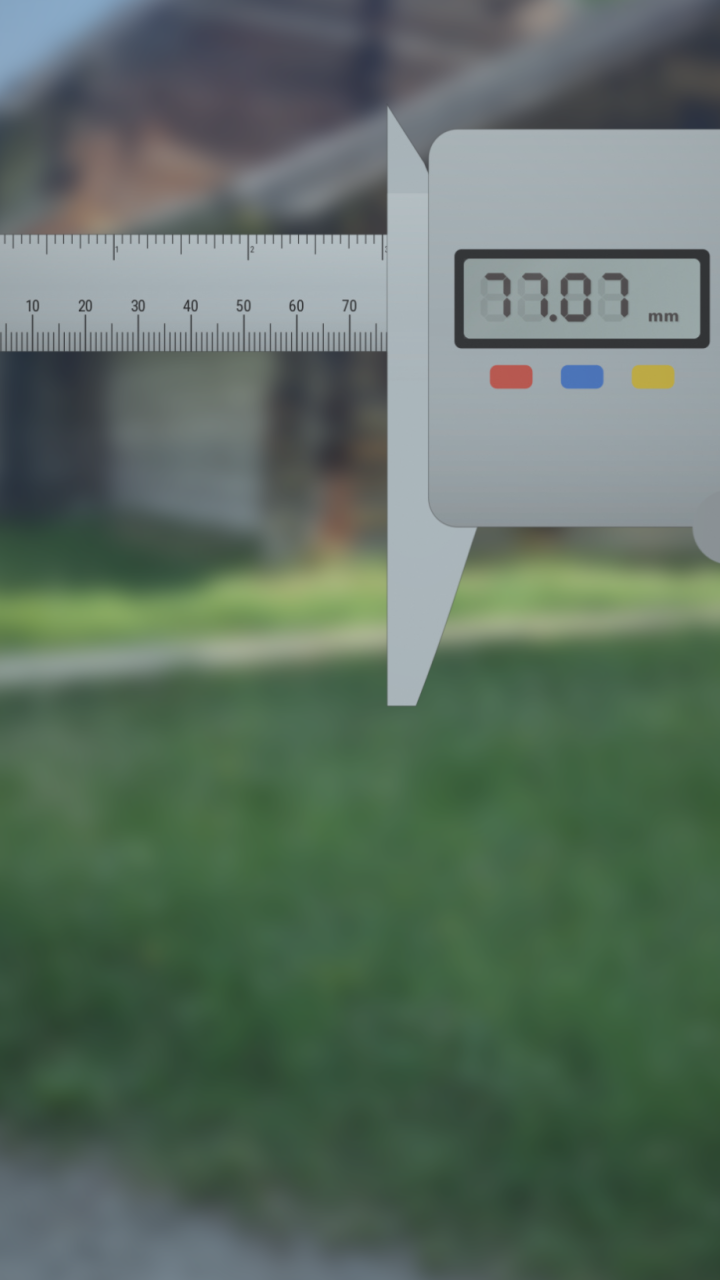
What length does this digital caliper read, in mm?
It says 77.07 mm
